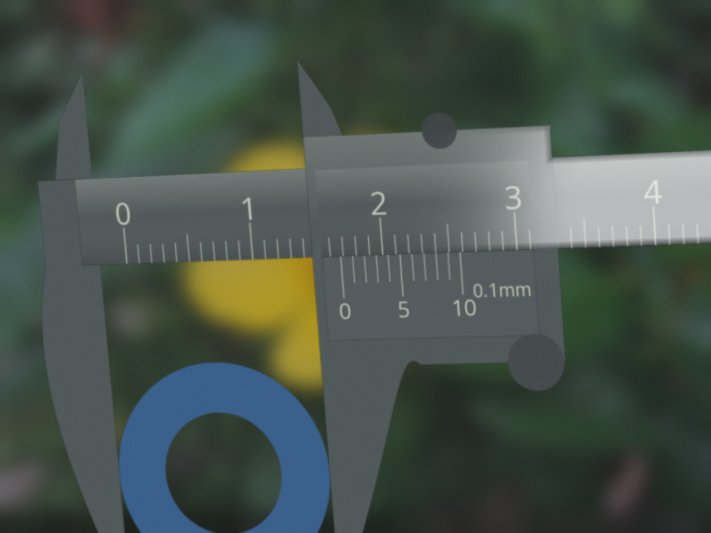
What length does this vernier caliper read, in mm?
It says 16.8 mm
